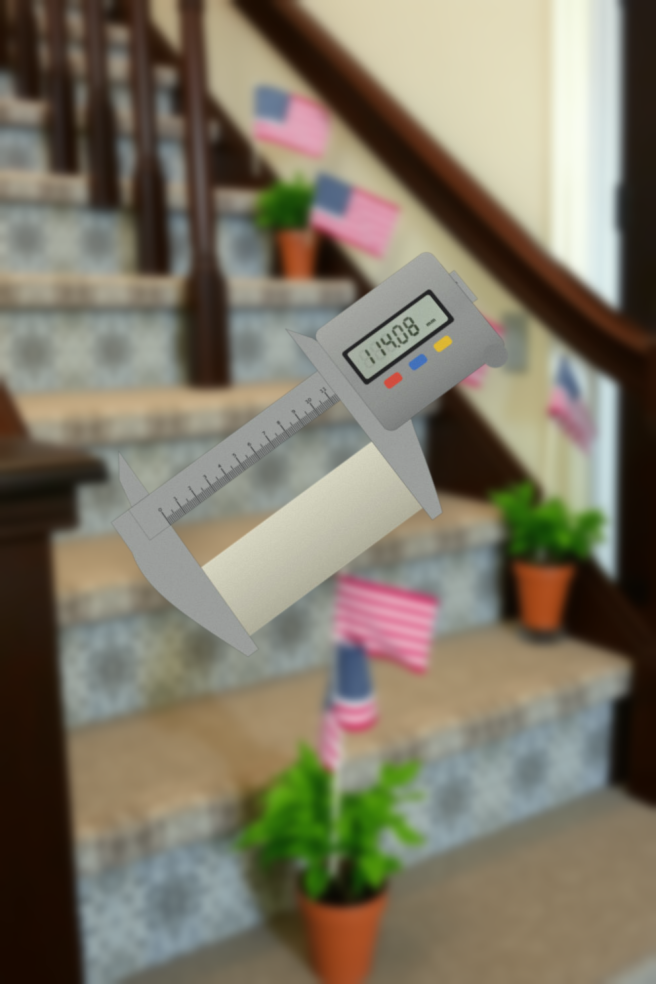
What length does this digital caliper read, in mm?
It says 114.08 mm
